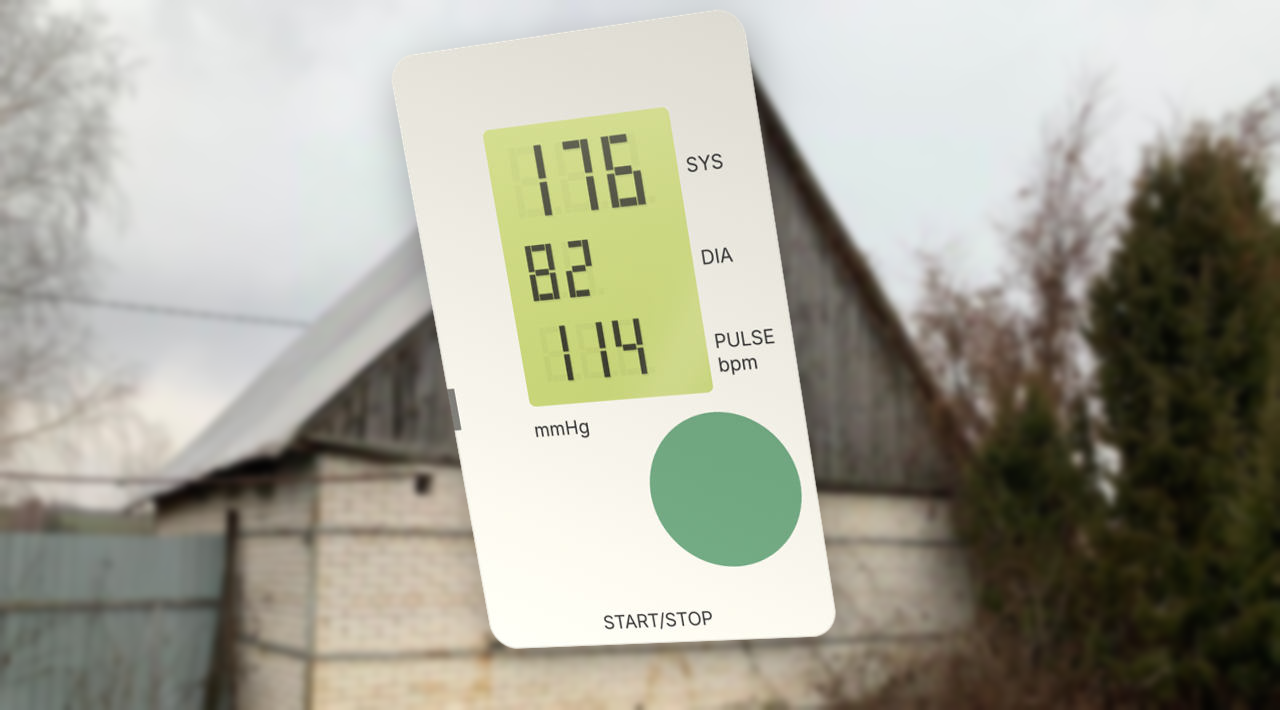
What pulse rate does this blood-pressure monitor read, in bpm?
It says 114 bpm
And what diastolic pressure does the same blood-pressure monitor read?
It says 82 mmHg
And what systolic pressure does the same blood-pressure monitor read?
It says 176 mmHg
